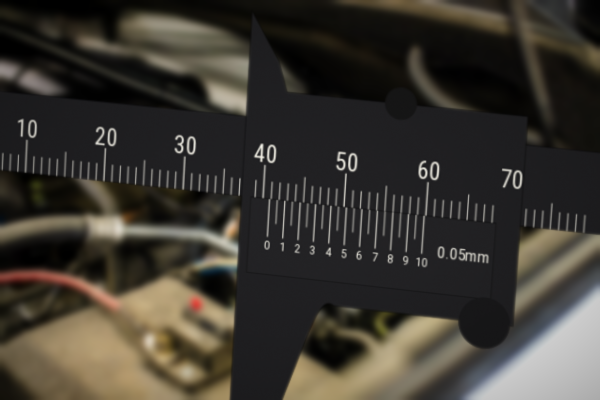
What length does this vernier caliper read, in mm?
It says 40.8 mm
